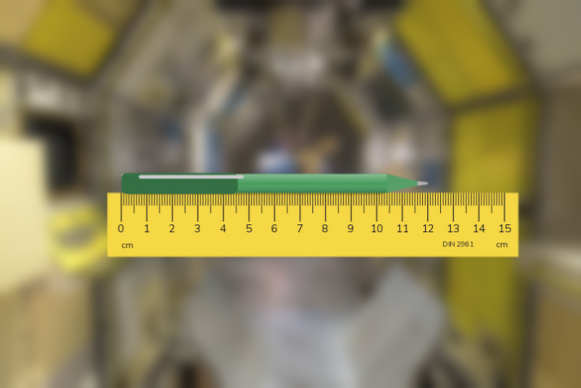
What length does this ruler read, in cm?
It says 12 cm
